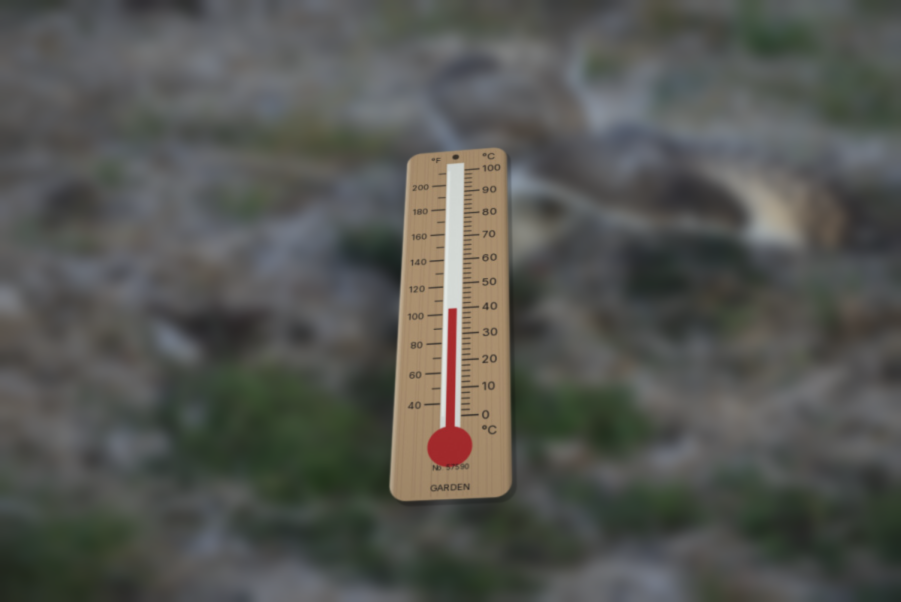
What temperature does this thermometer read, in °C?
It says 40 °C
